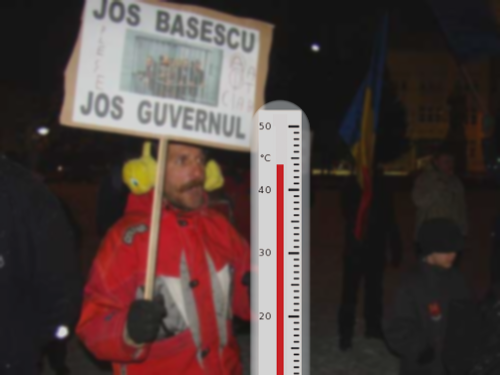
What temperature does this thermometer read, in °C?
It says 44 °C
